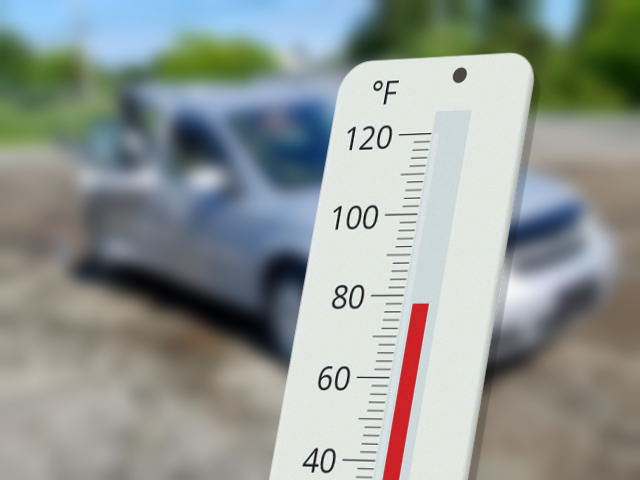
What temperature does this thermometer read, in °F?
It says 78 °F
